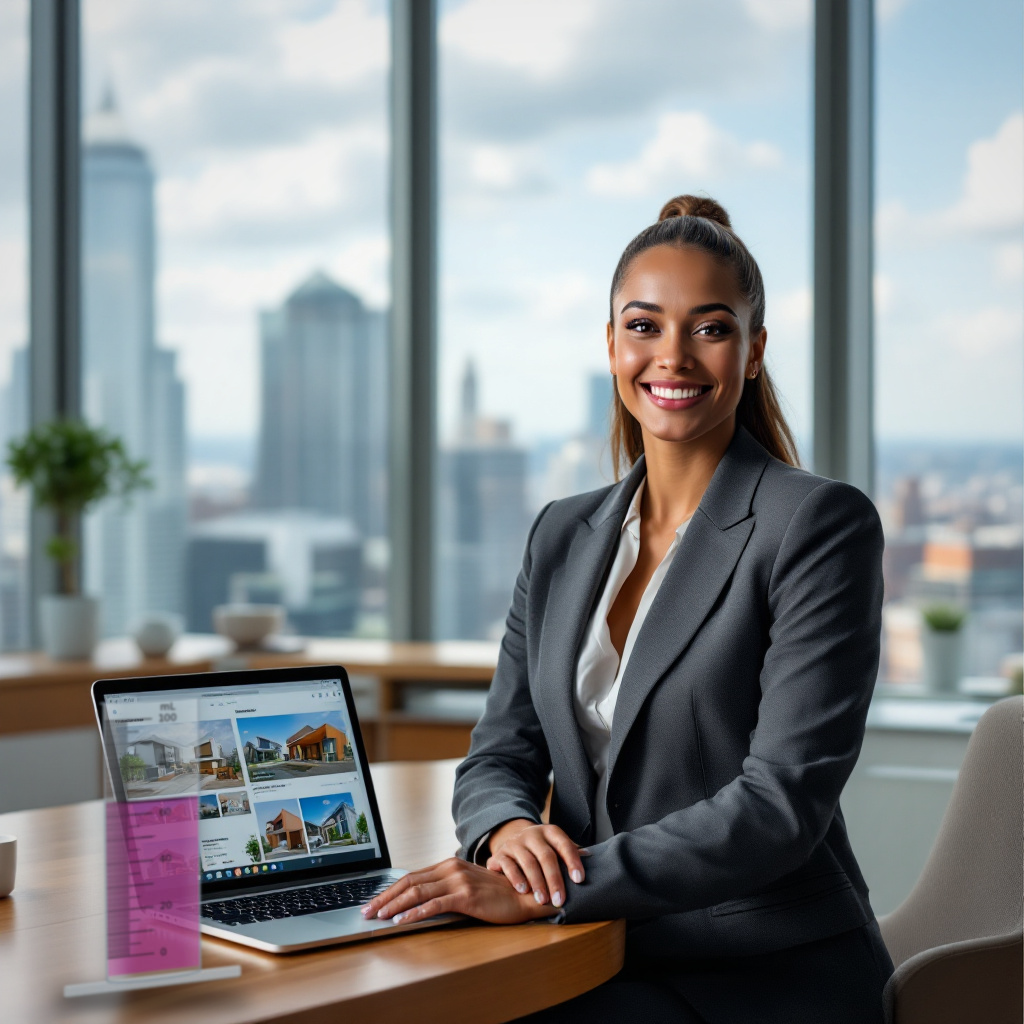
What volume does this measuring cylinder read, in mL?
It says 65 mL
